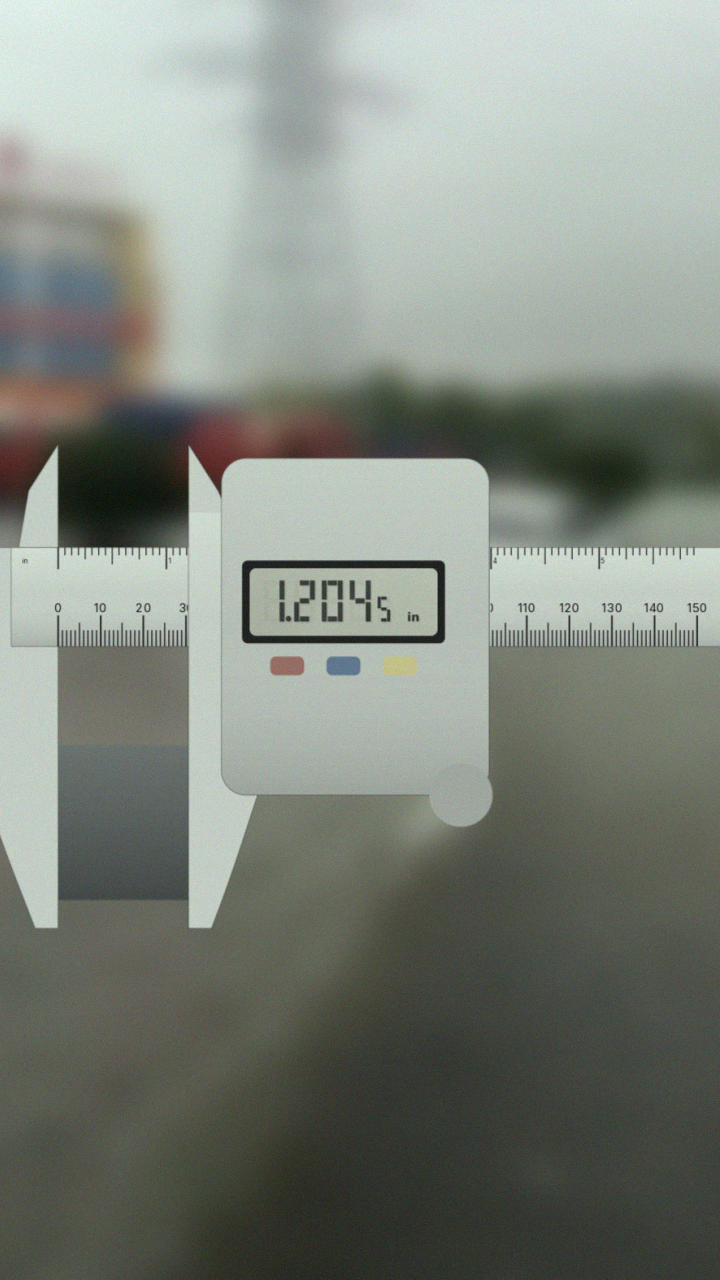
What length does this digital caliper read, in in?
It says 1.2045 in
